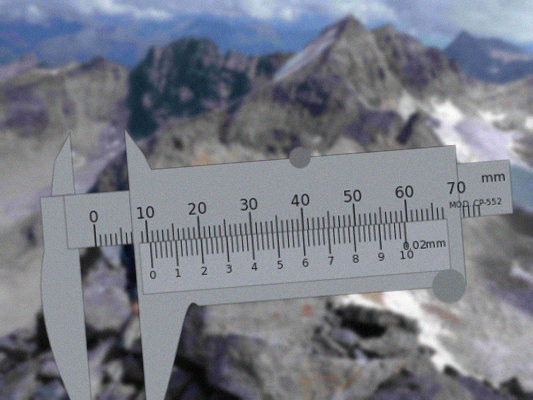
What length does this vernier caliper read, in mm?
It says 10.5 mm
